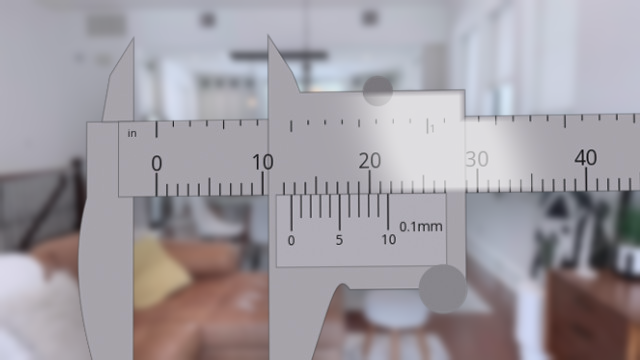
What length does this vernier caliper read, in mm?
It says 12.7 mm
